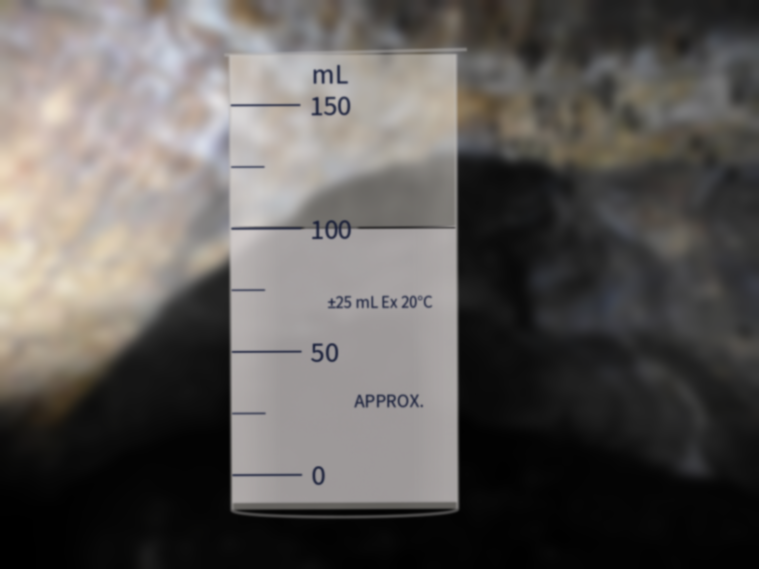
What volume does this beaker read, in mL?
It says 100 mL
